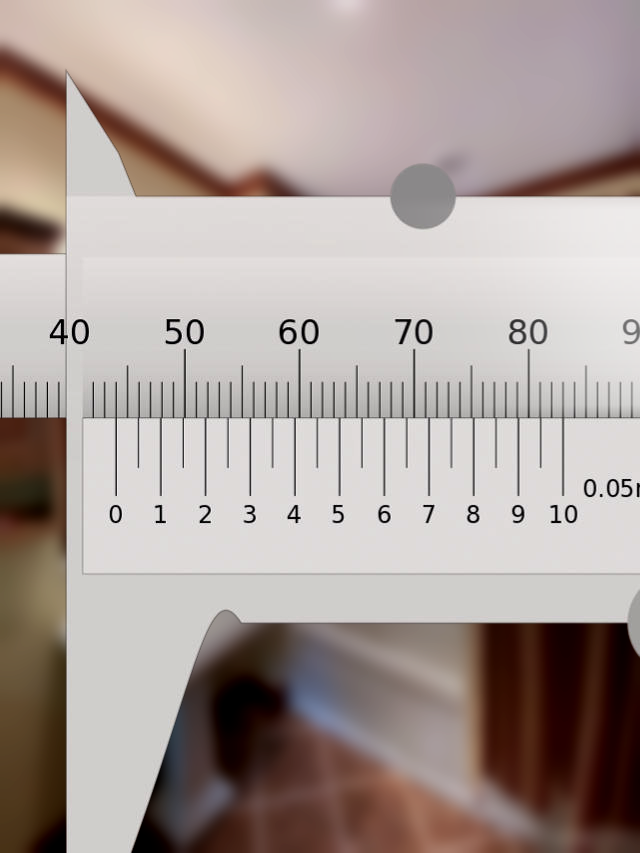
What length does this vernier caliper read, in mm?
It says 44.0 mm
